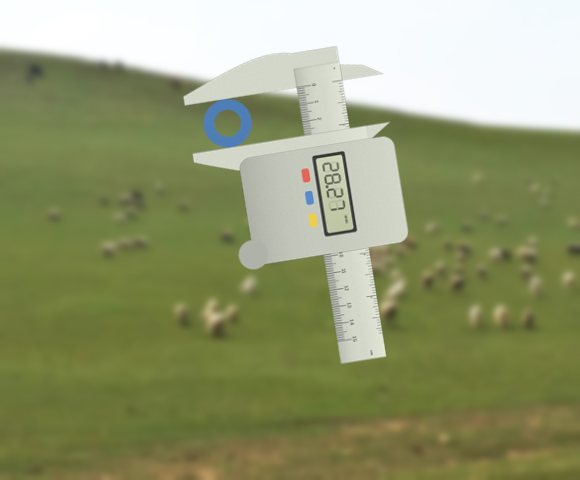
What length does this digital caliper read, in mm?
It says 28.27 mm
